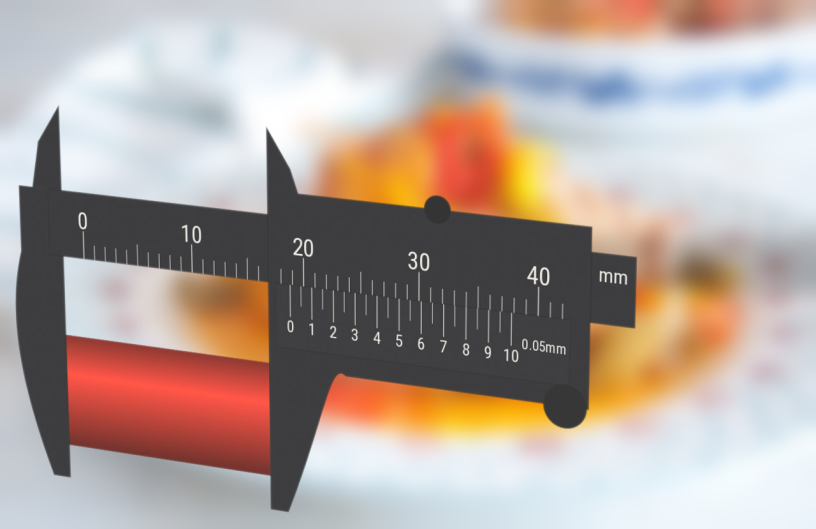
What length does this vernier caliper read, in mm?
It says 18.8 mm
